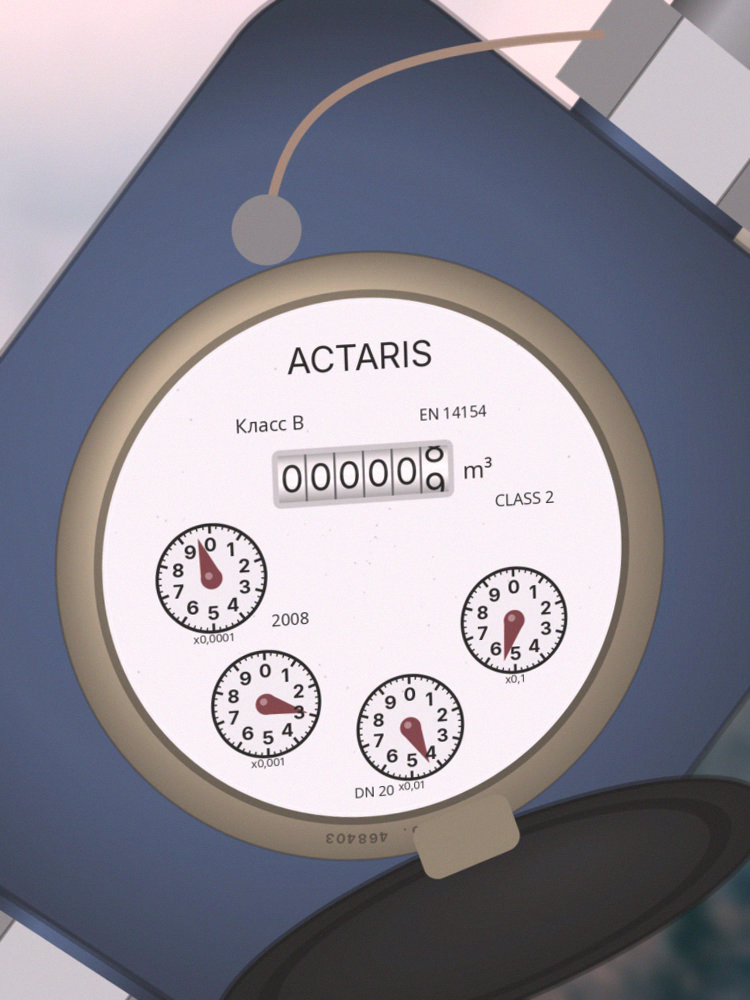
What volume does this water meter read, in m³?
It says 8.5429 m³
